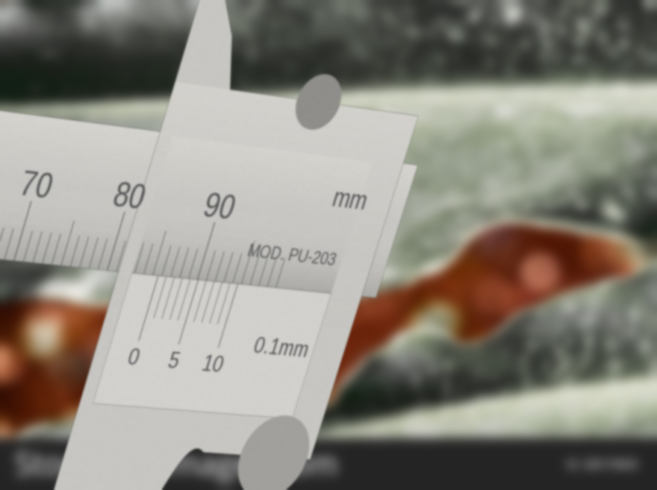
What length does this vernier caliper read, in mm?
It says 85.6 mm
